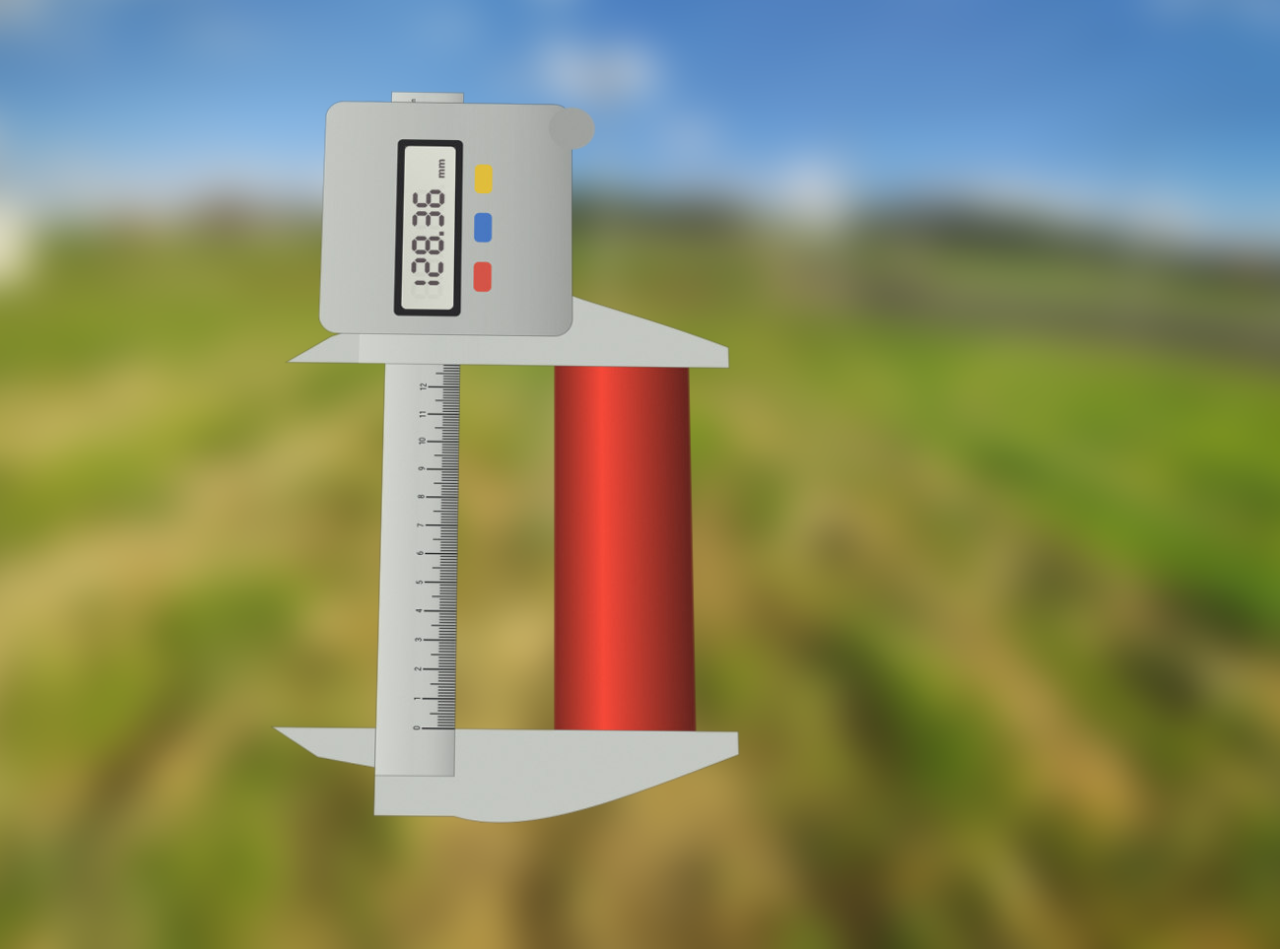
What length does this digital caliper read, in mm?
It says 128.36 mm
